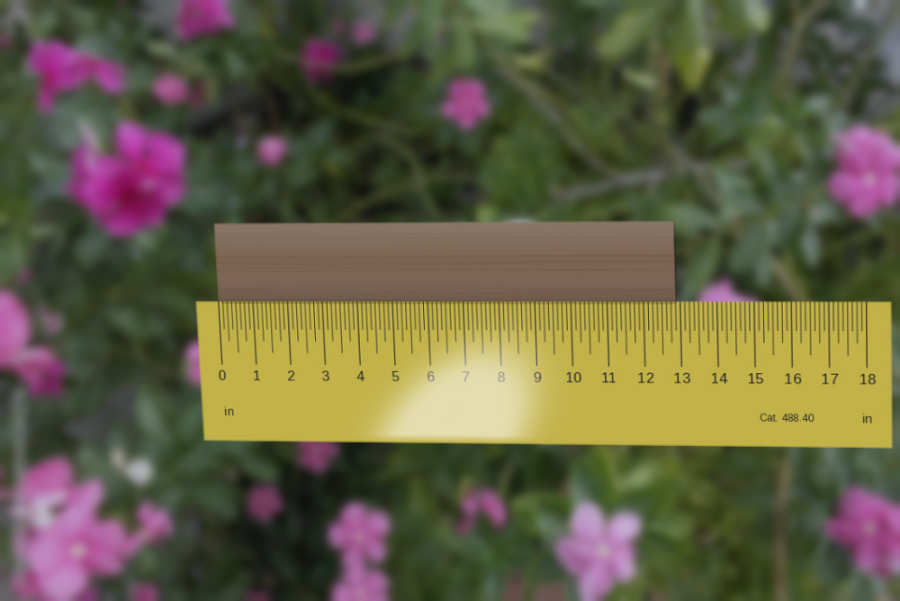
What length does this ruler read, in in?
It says 12.875 in
